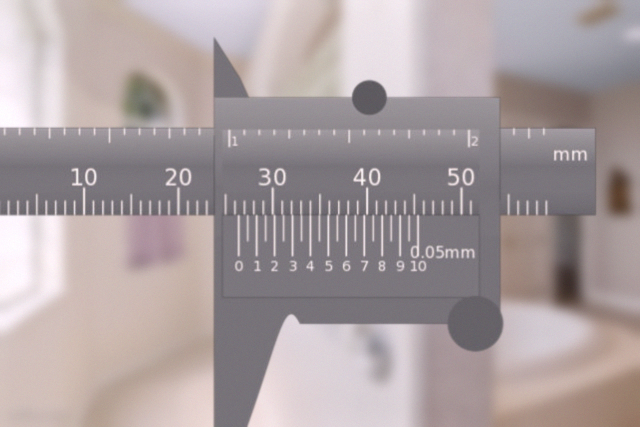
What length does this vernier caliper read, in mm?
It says 26.4 mm
